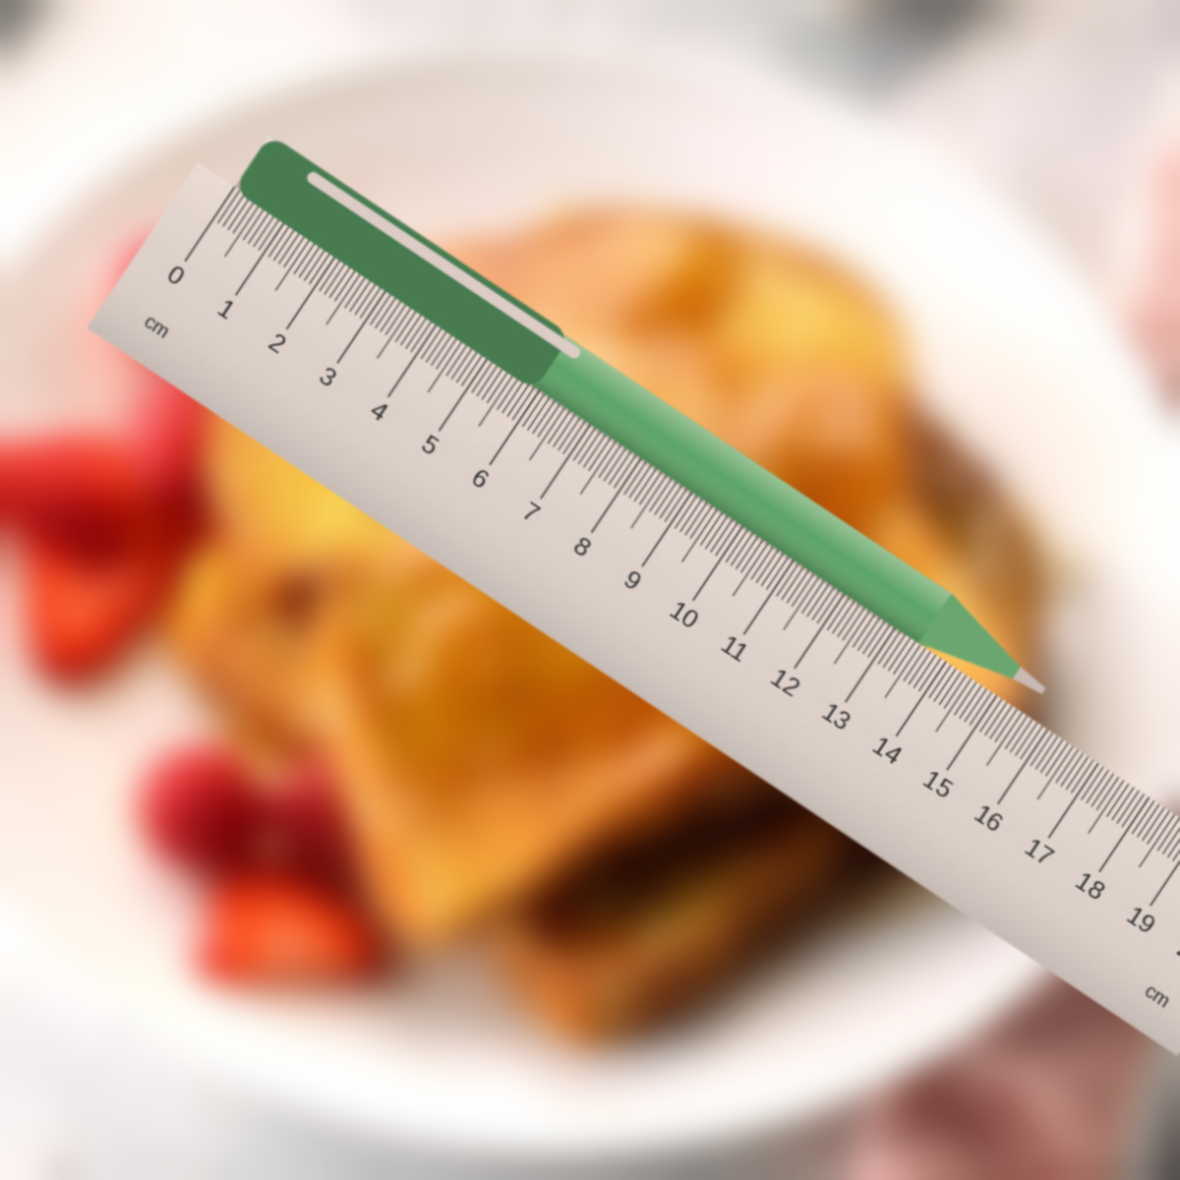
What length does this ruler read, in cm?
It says 15.6 cm
